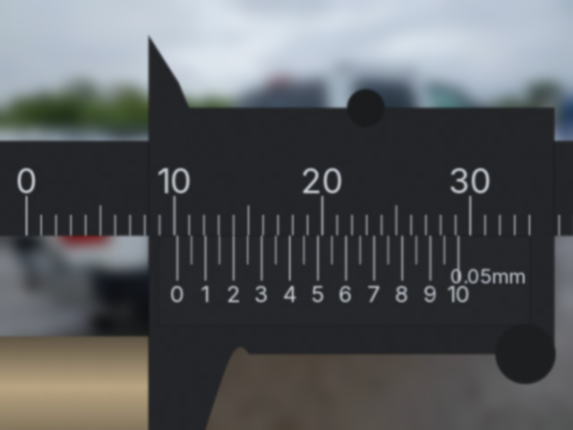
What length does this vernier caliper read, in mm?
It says 10.2 mm
